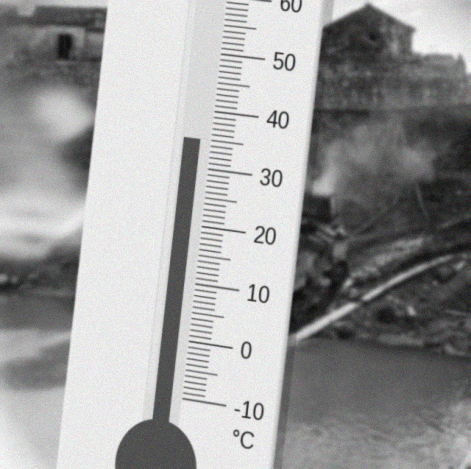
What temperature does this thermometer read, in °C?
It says 35 °C
